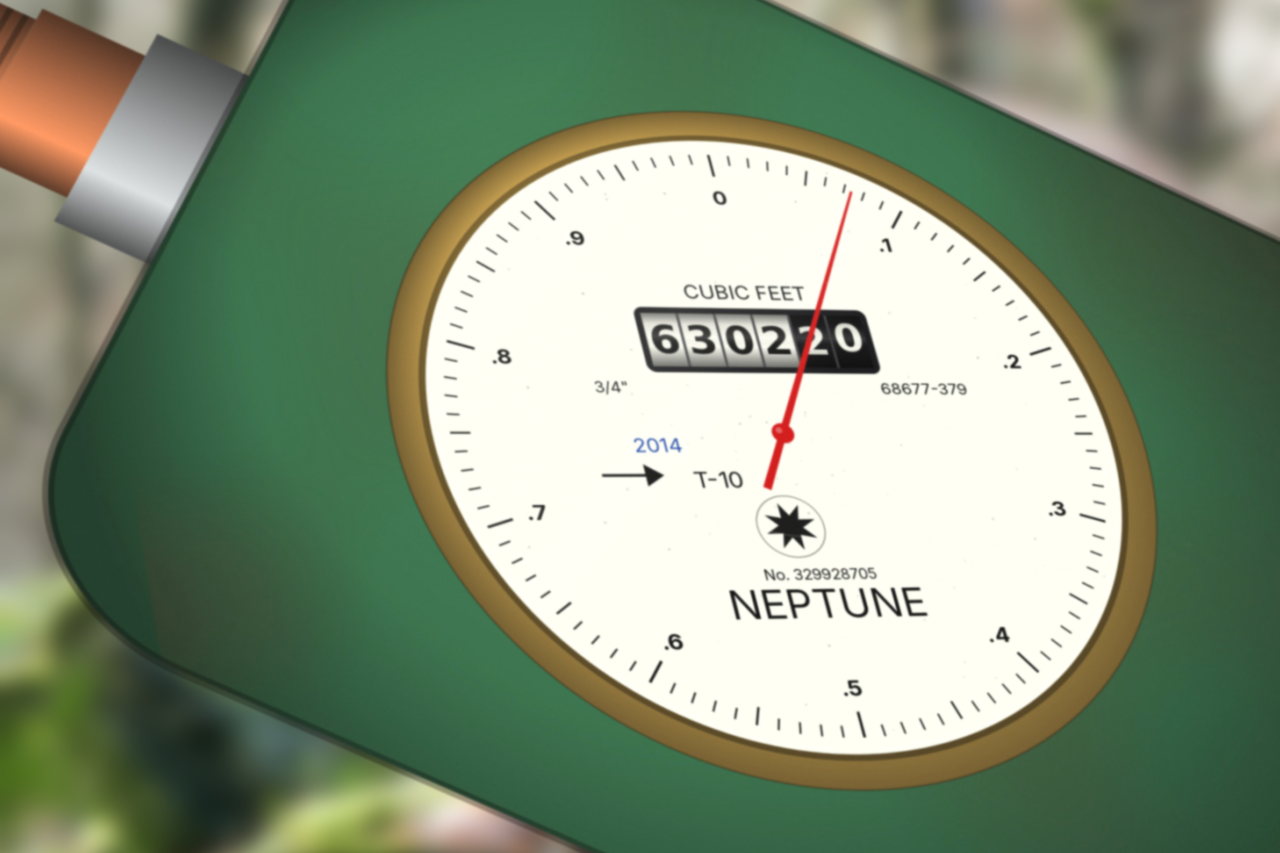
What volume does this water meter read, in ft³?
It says 630220.07 ft³
